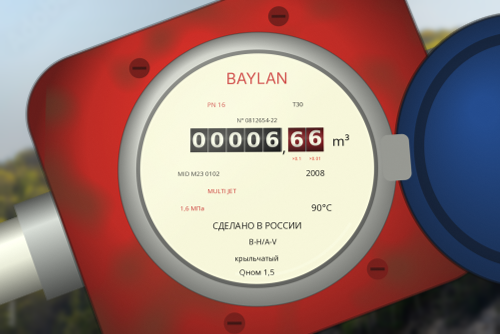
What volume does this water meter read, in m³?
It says 6.66 m³
